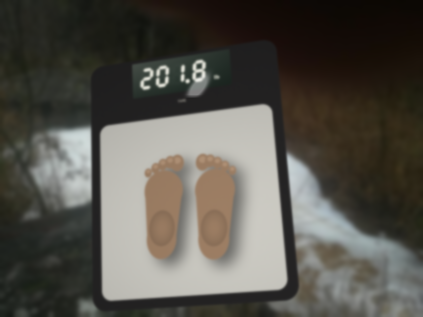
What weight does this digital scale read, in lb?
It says 201.8 lb
